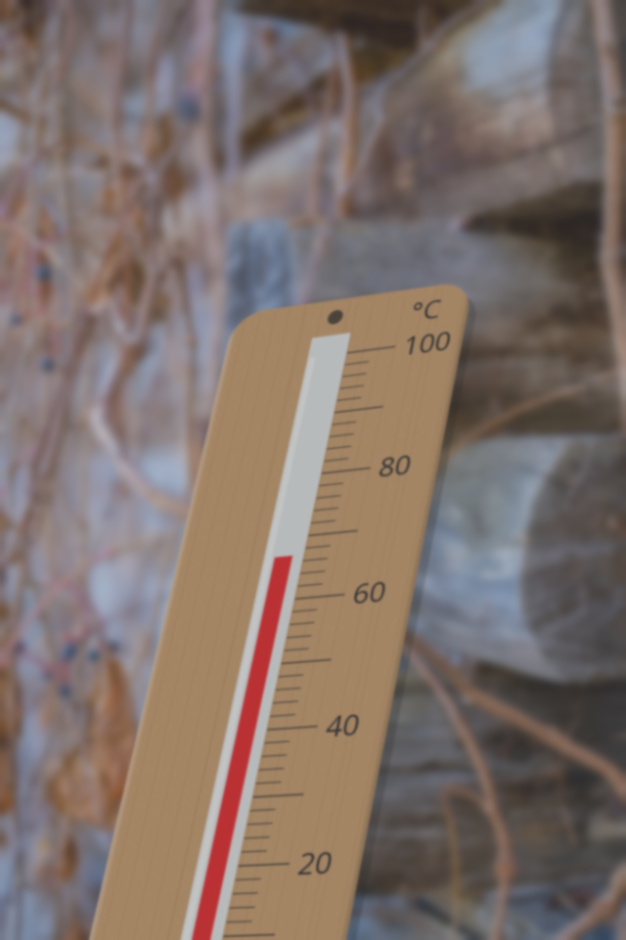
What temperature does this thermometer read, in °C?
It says 67 °C
